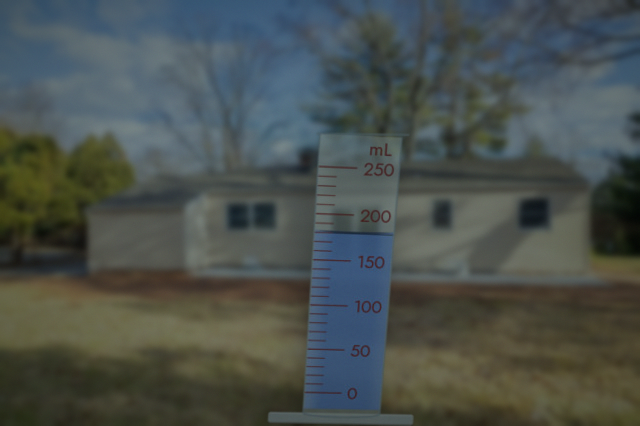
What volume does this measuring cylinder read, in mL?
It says 180 mL
